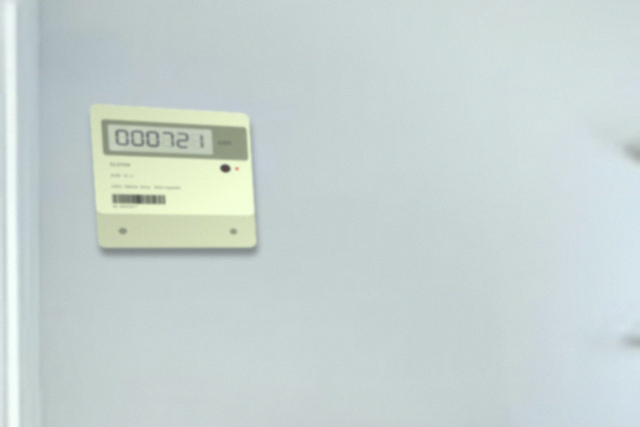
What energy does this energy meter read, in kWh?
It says 721 kWh
